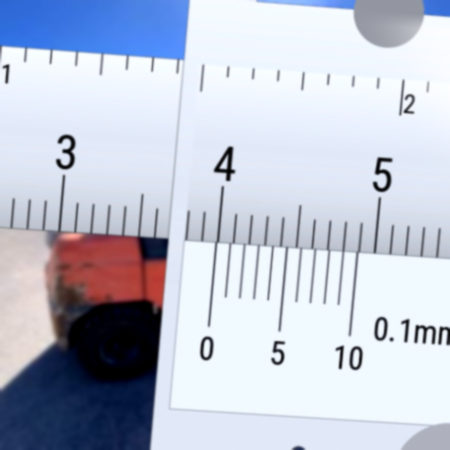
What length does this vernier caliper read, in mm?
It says 39.9 mm
